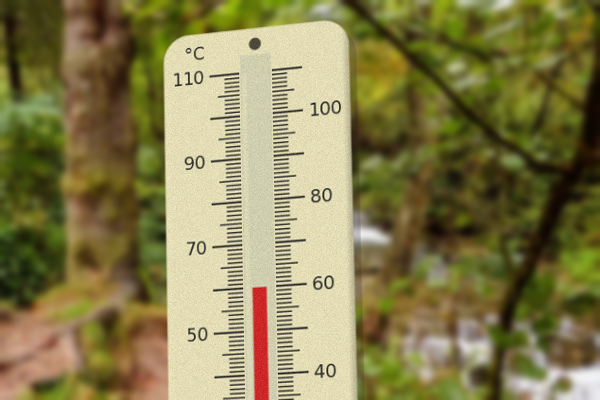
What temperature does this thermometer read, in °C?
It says 60 °C
